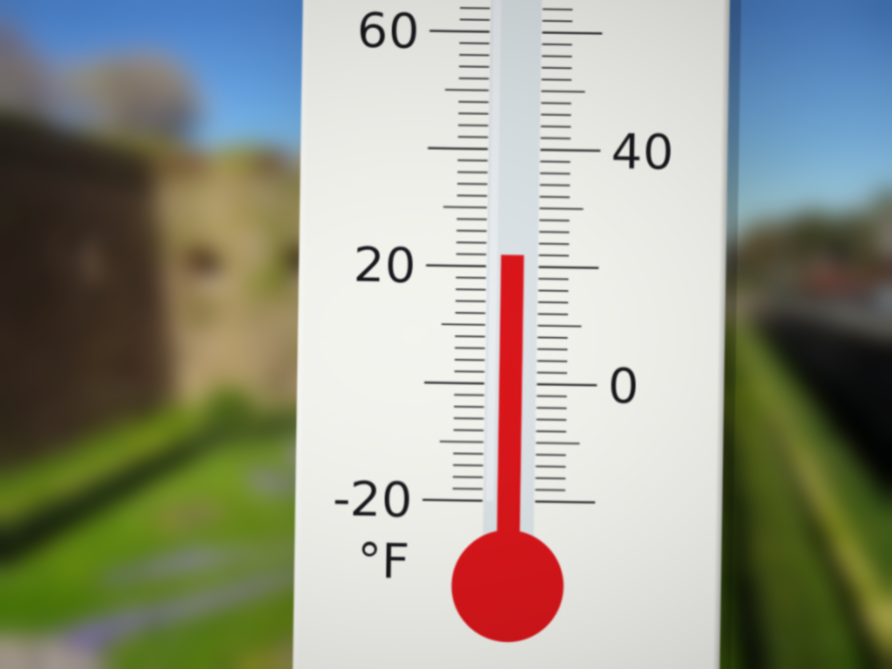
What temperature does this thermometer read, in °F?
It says 22 °F
